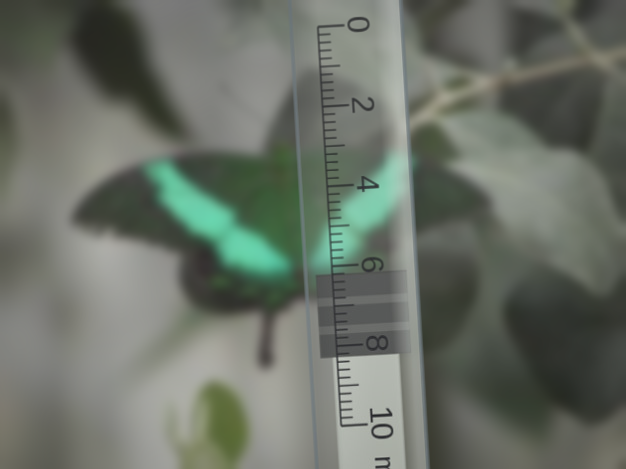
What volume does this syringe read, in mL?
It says 6.2 mL
